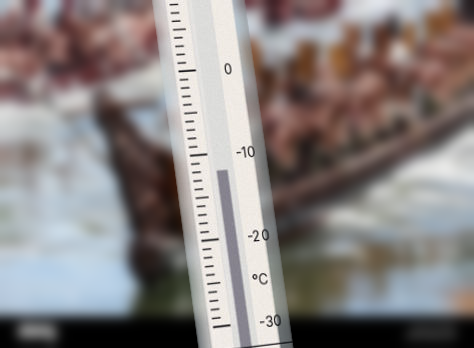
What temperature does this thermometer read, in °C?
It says -12 °C
